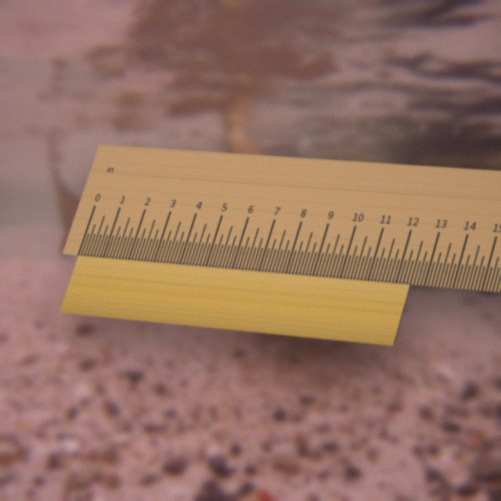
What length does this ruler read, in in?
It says 12.5 in
